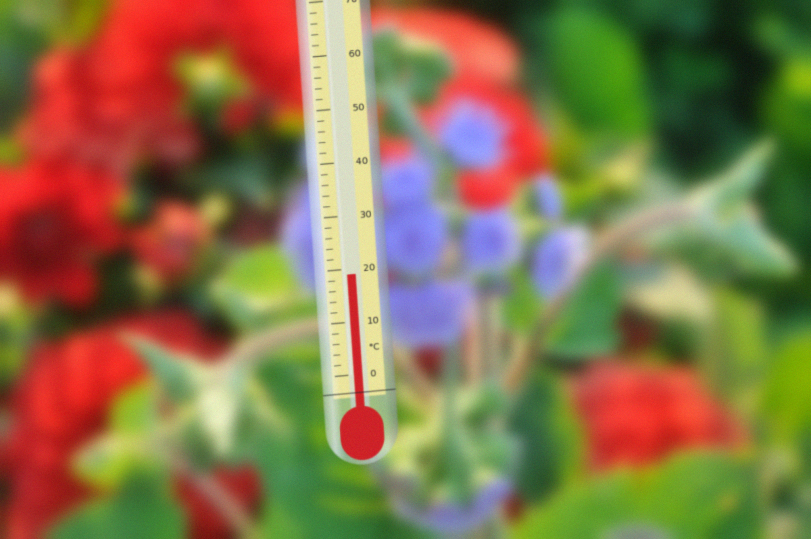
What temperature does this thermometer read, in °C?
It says 19 °C
